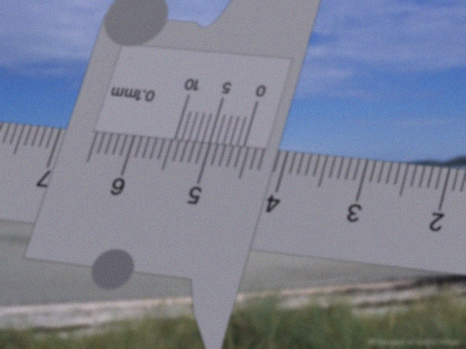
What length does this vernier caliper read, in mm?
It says 45.6 mm
